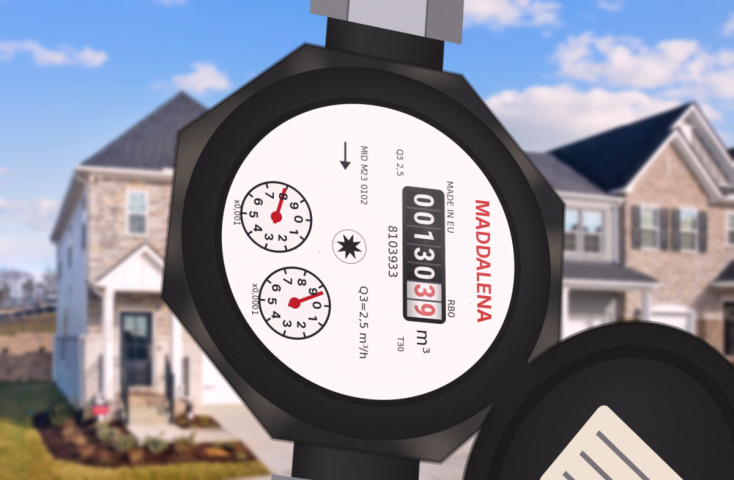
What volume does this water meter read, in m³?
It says 130.3979 m³
